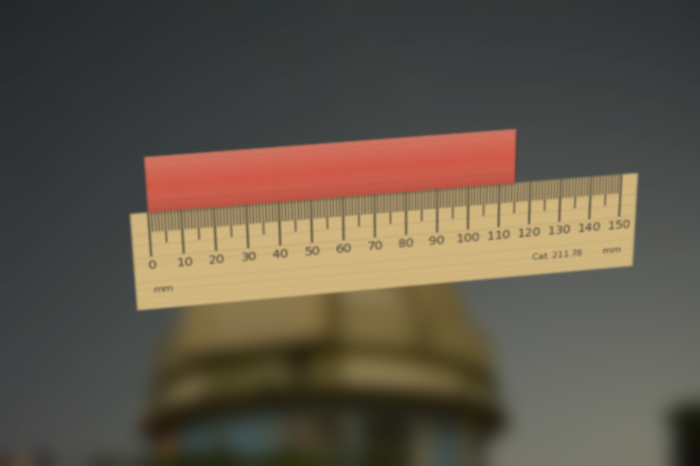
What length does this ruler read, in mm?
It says 115 mm
